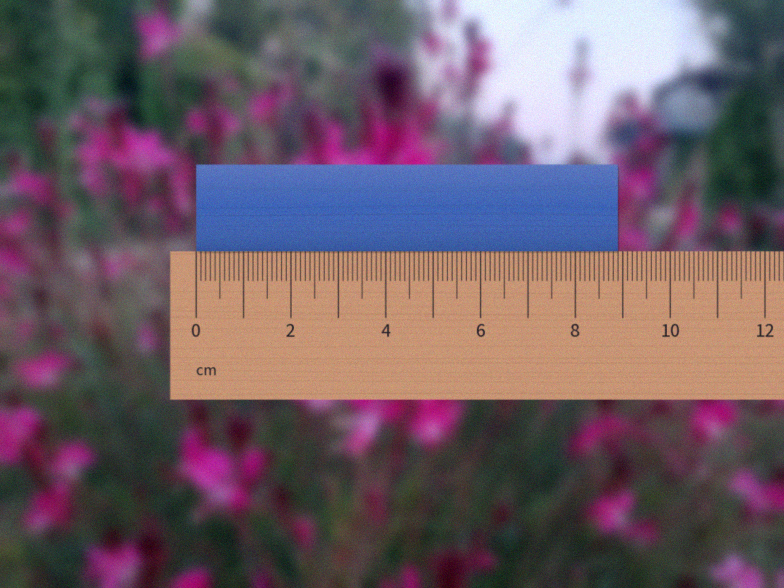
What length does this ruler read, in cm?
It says 8.9 cm
